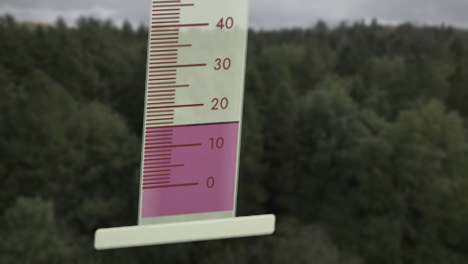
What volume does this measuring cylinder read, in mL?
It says 15 mL
